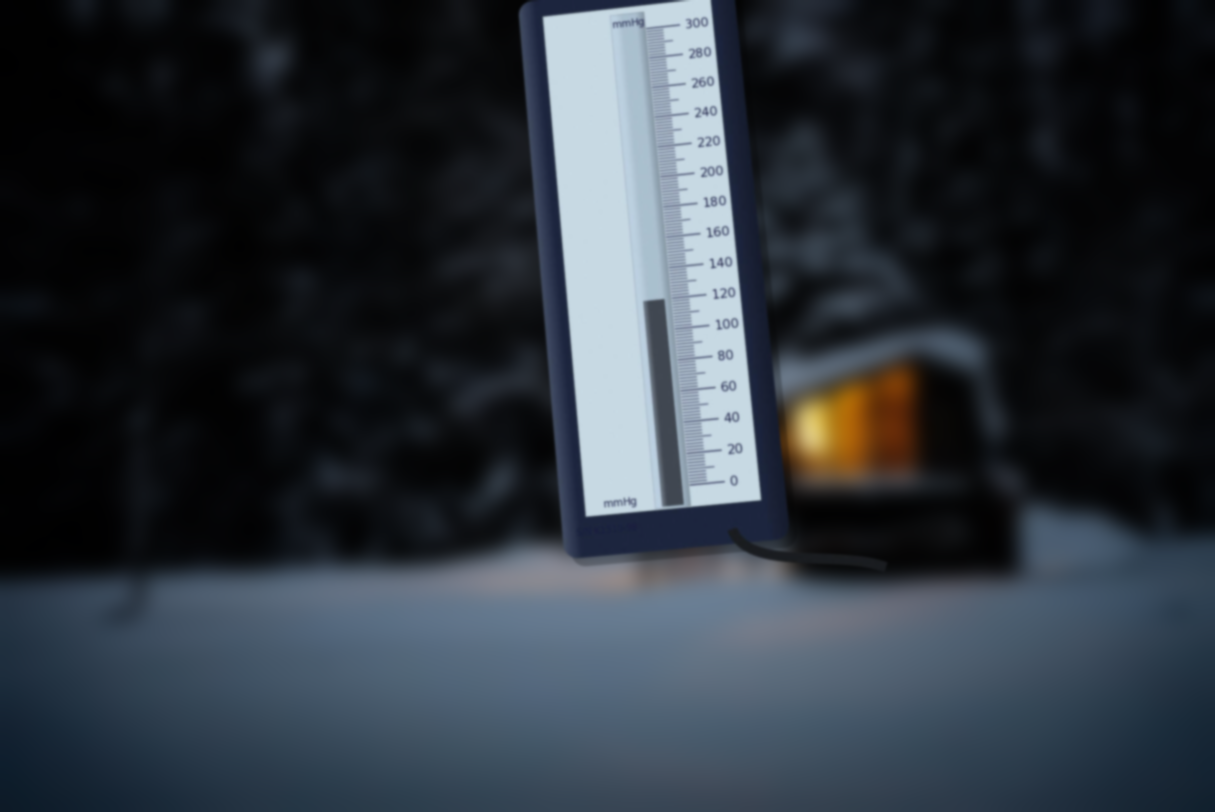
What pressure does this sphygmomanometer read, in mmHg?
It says 120 mmHg
